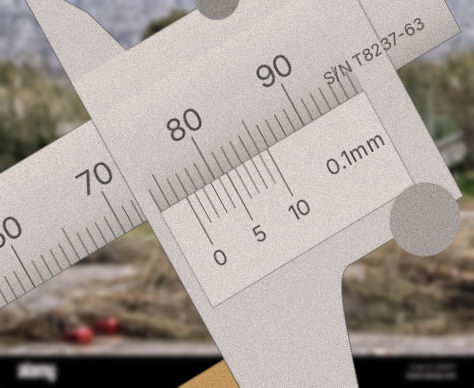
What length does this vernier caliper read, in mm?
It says 76.8 mm
